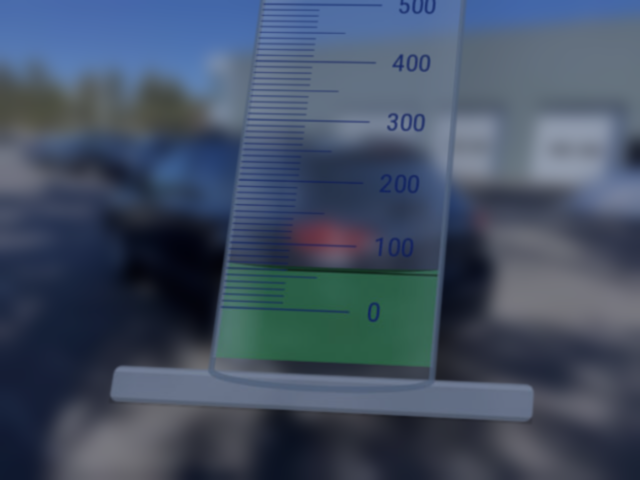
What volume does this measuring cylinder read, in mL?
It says 60 mL
